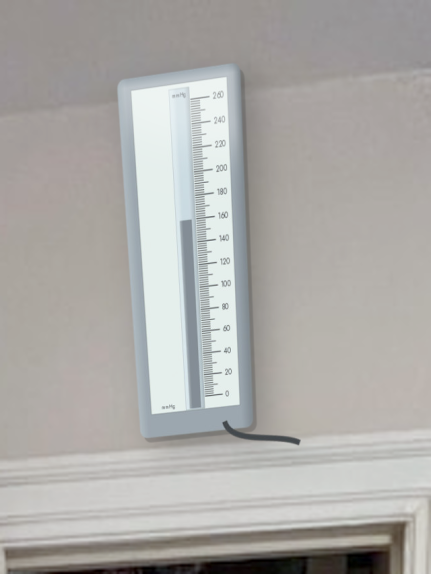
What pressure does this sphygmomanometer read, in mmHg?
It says 160 mmHg
